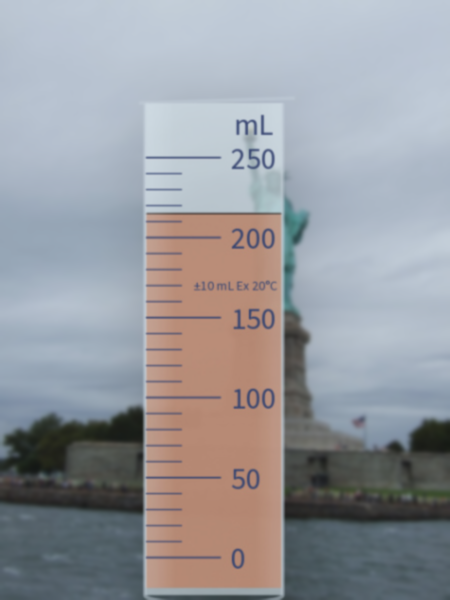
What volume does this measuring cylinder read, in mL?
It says 215 mL
